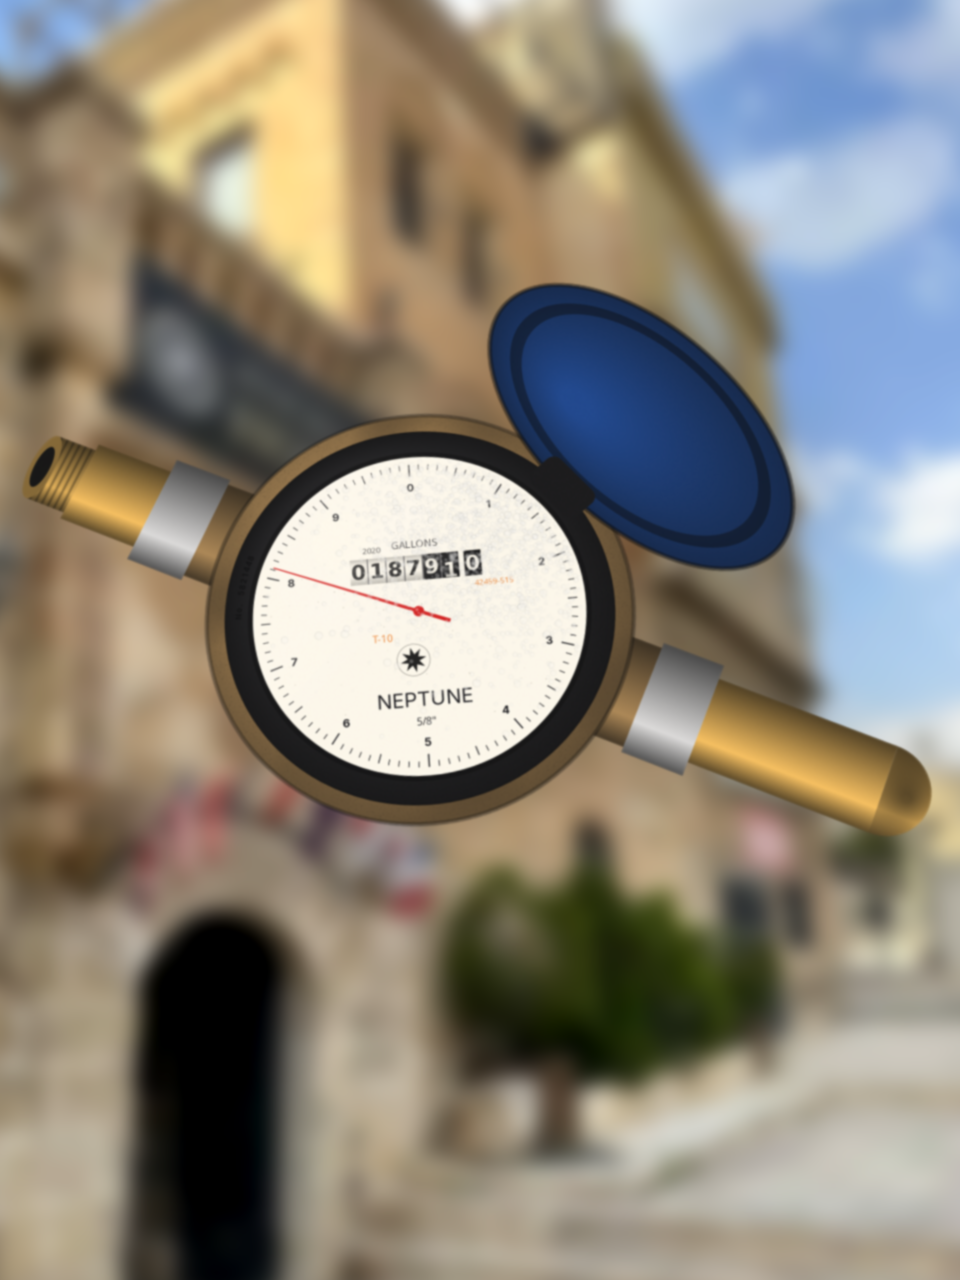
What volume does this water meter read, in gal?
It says 187908.1 gal
